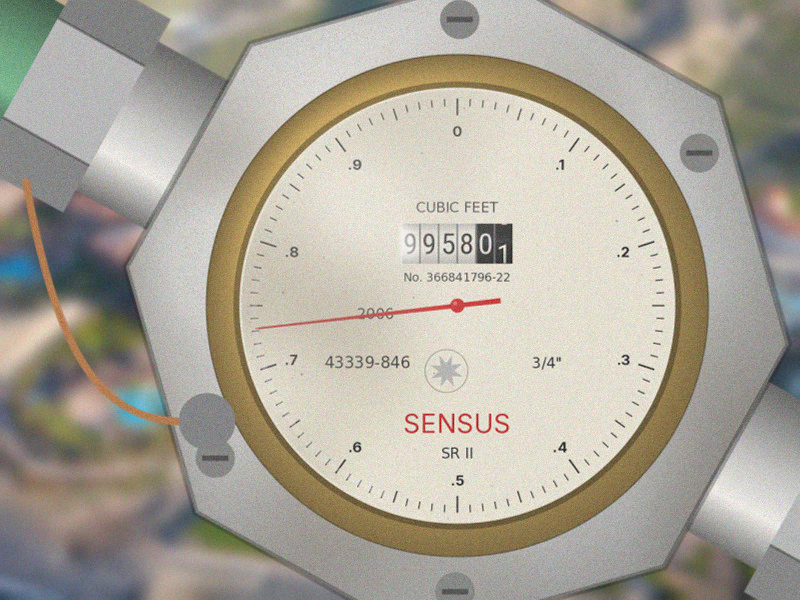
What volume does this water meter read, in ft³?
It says 995800.73 ft³
